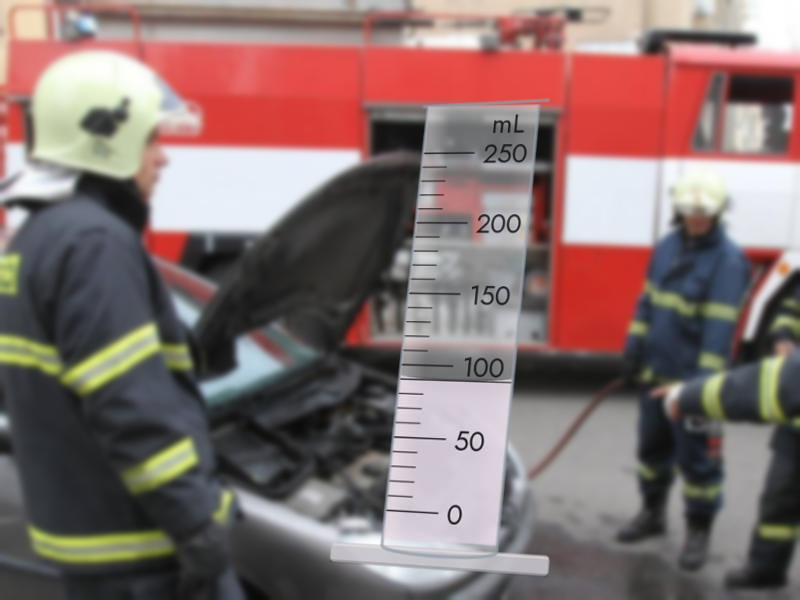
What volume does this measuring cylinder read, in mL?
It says 90 mL
